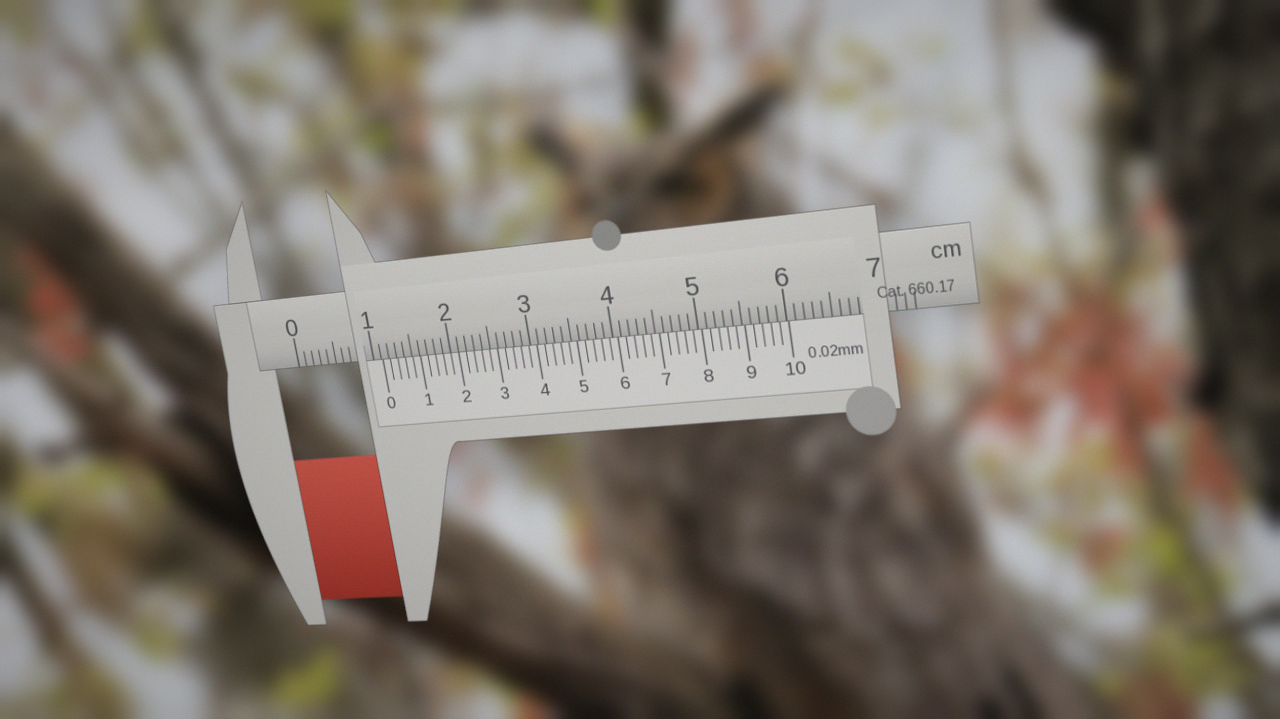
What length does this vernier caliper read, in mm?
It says 11.2 mm
